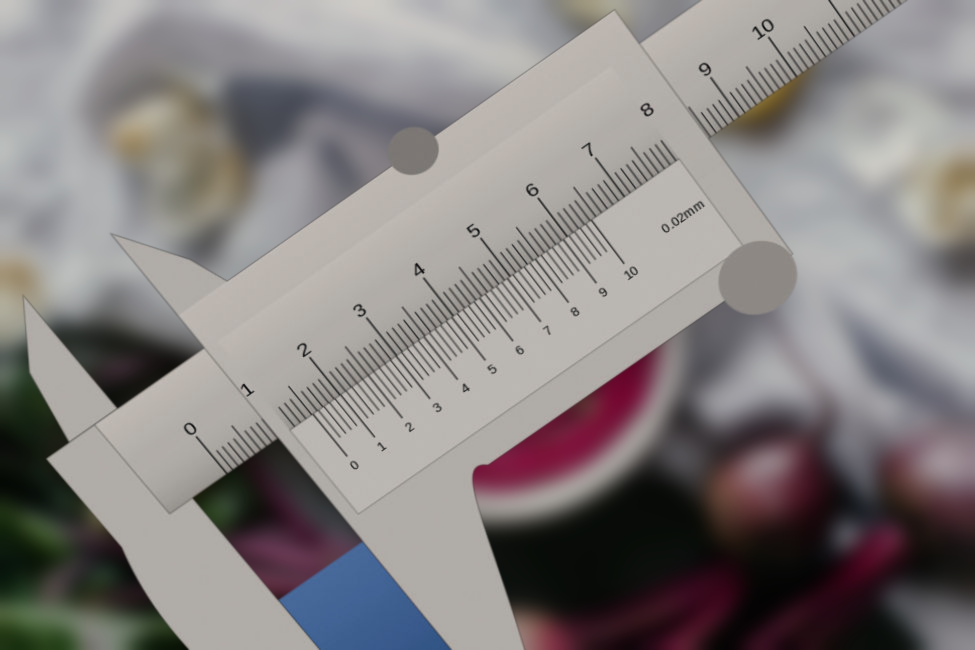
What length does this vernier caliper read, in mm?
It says 15.2 mm
